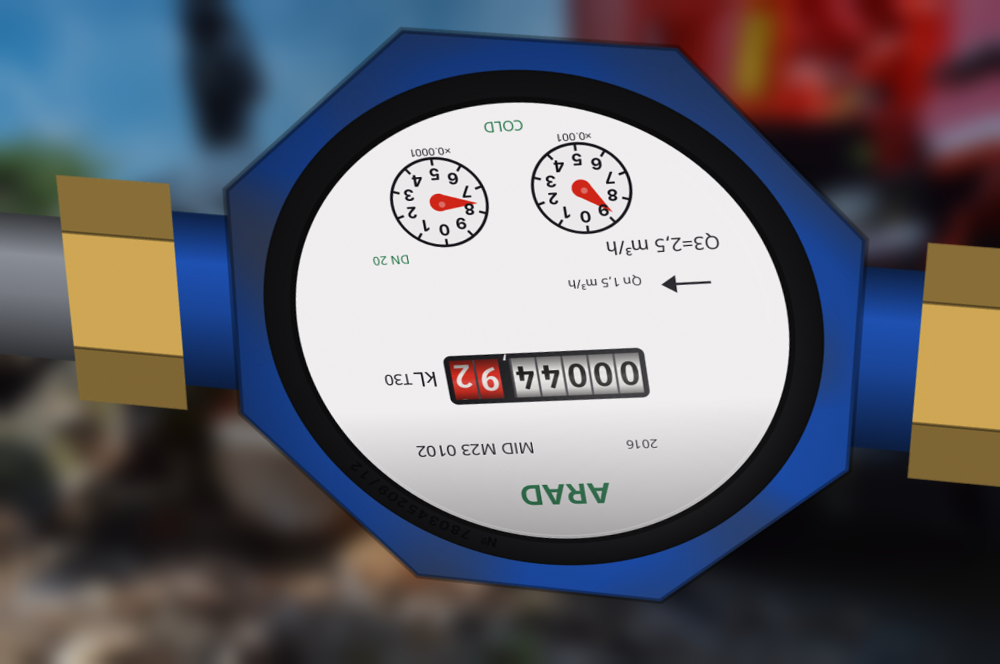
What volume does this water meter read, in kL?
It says 44.9187 kL
